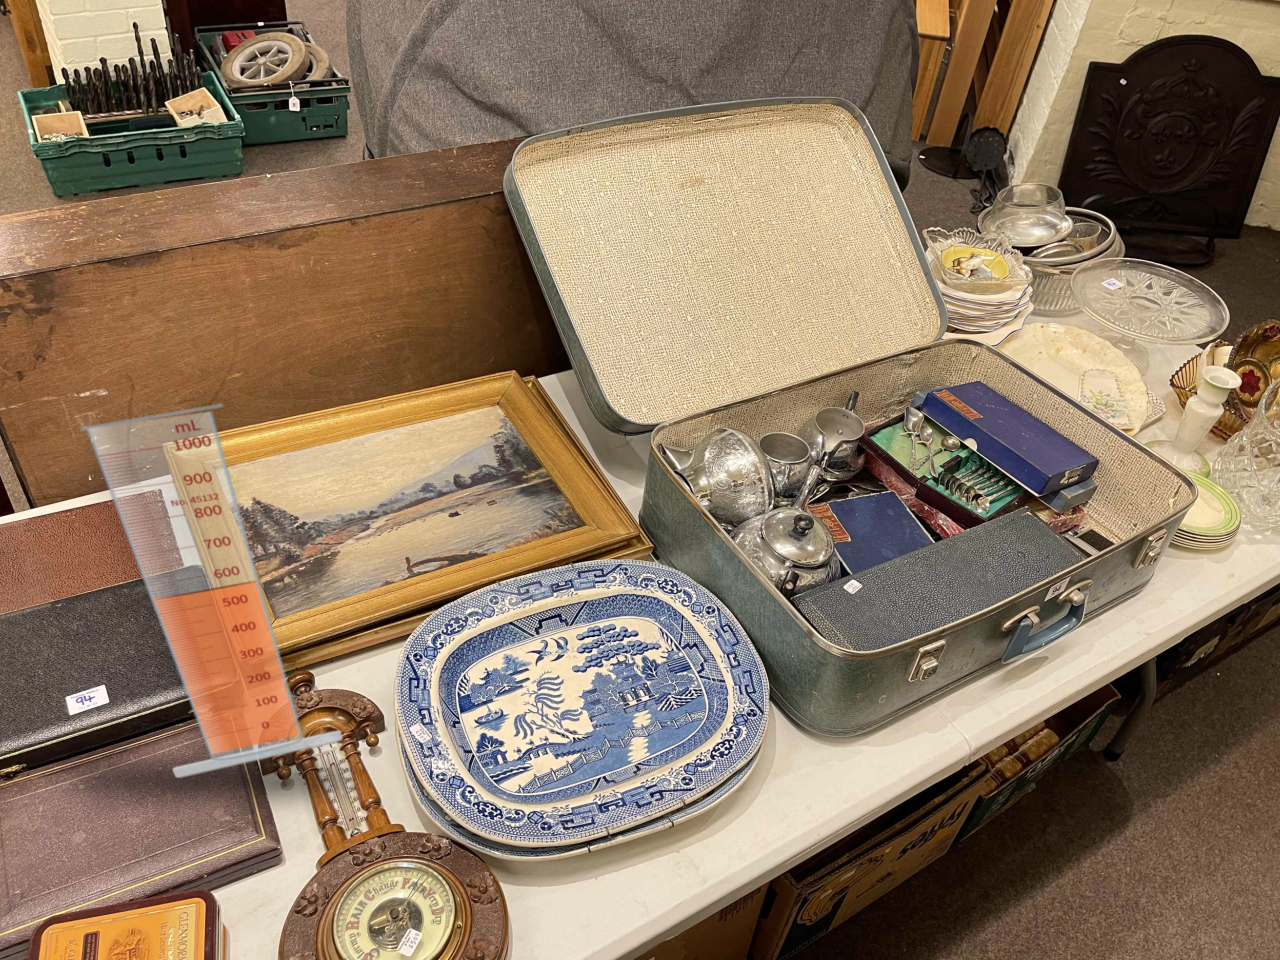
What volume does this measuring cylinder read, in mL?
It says 550 mL
